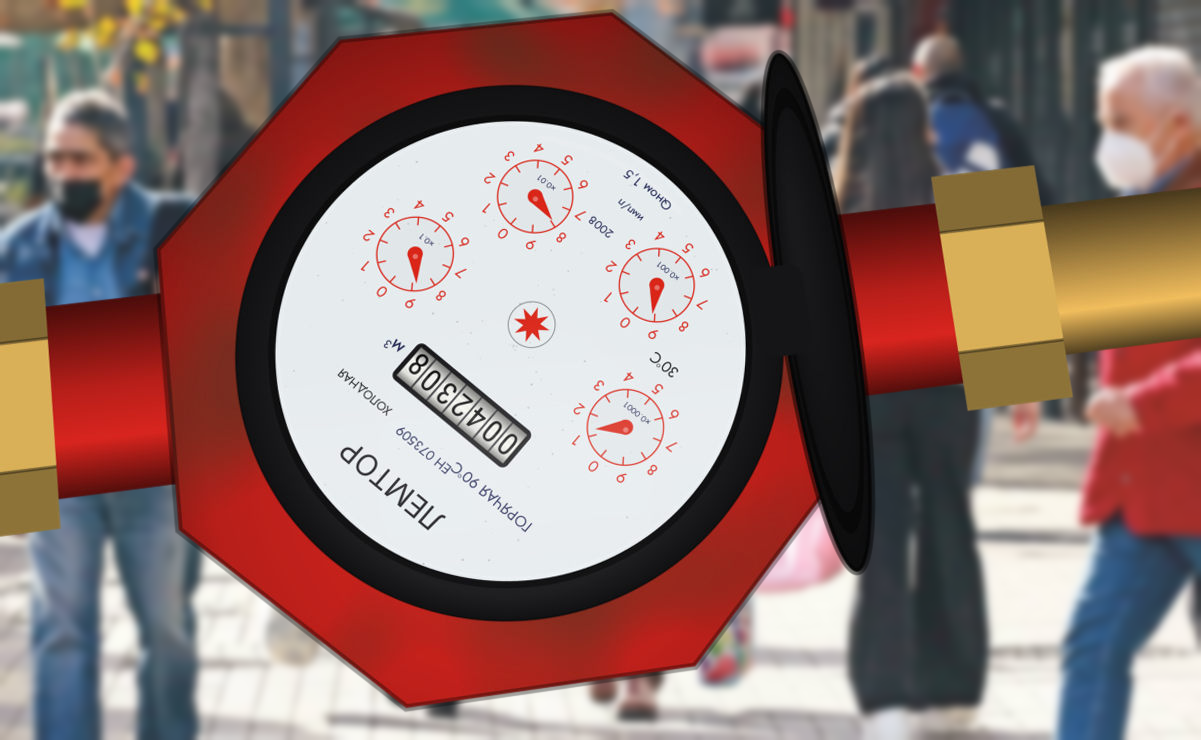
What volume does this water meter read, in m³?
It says 42307.8791 m³
